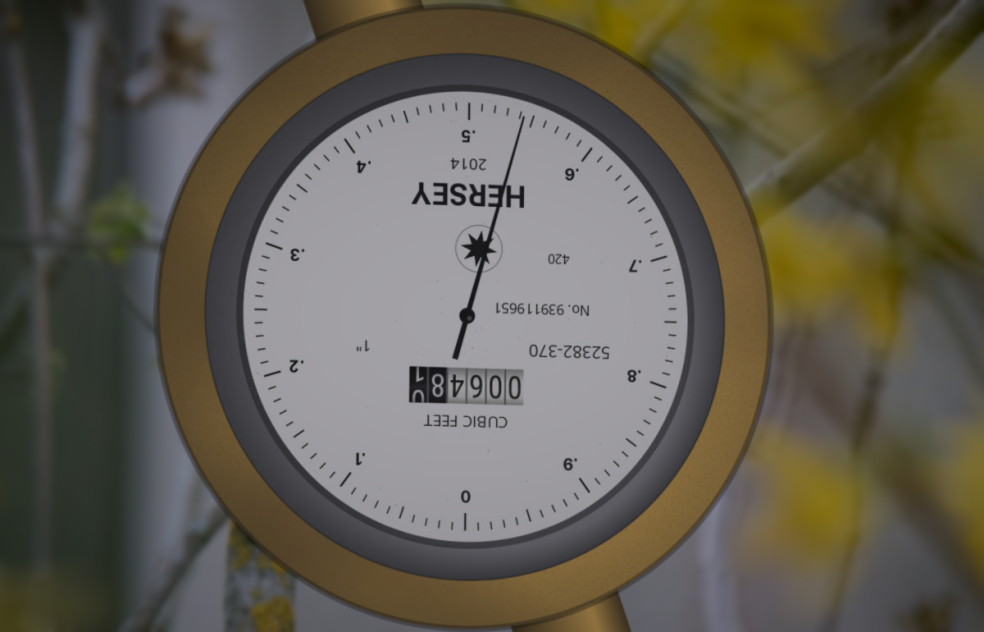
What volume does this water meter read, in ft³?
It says 6480.54 ft³
